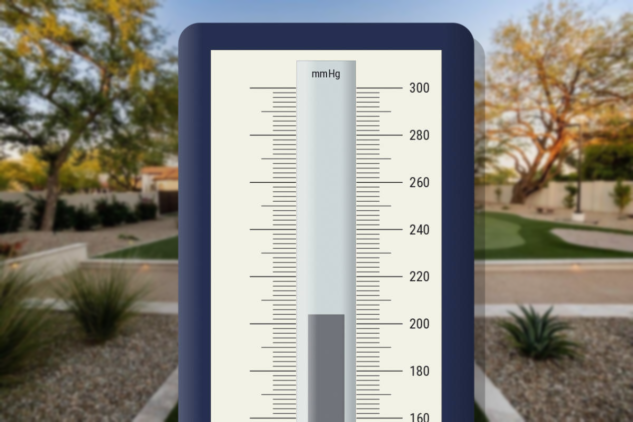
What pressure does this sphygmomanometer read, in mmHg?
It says 204 mmHg
